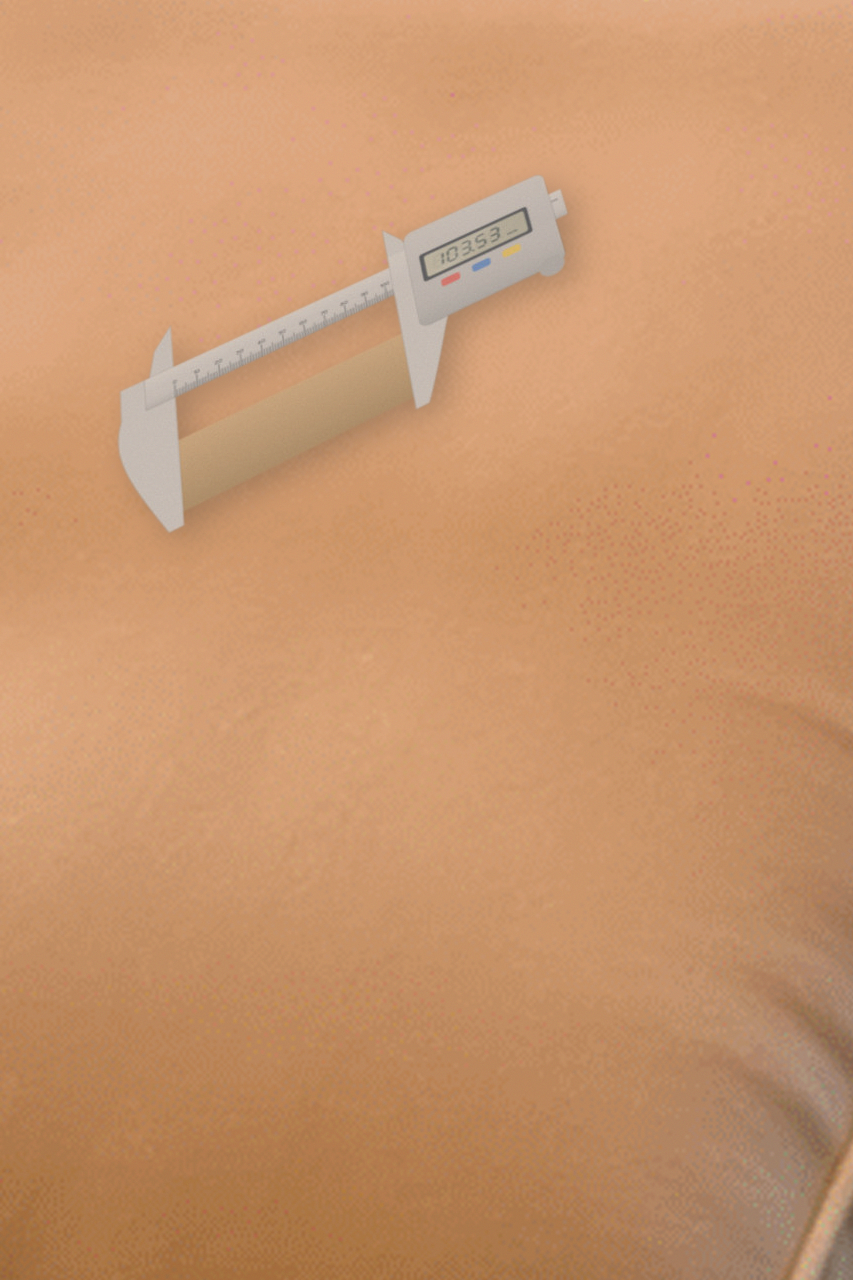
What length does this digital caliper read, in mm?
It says 103.53 mm
